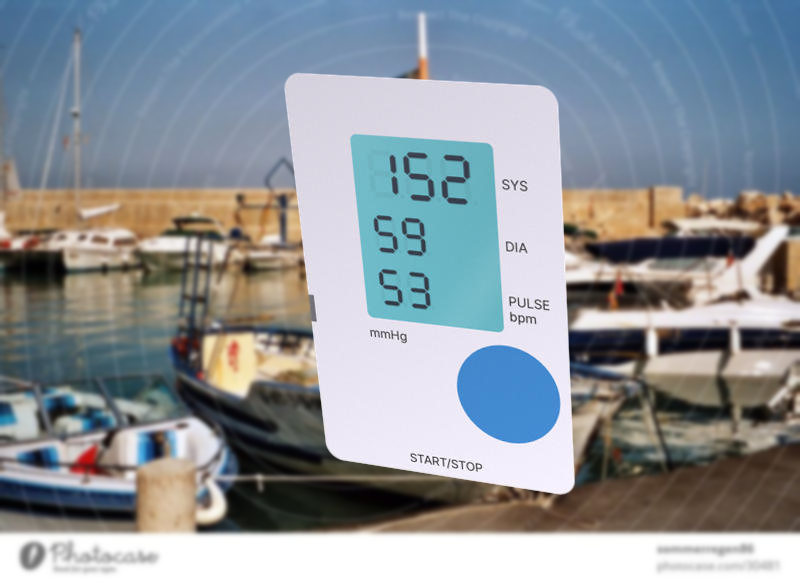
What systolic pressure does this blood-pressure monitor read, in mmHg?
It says 152 mmHg
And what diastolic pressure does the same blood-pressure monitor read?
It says 59 mmHg
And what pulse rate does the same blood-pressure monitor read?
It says 53 bpm
